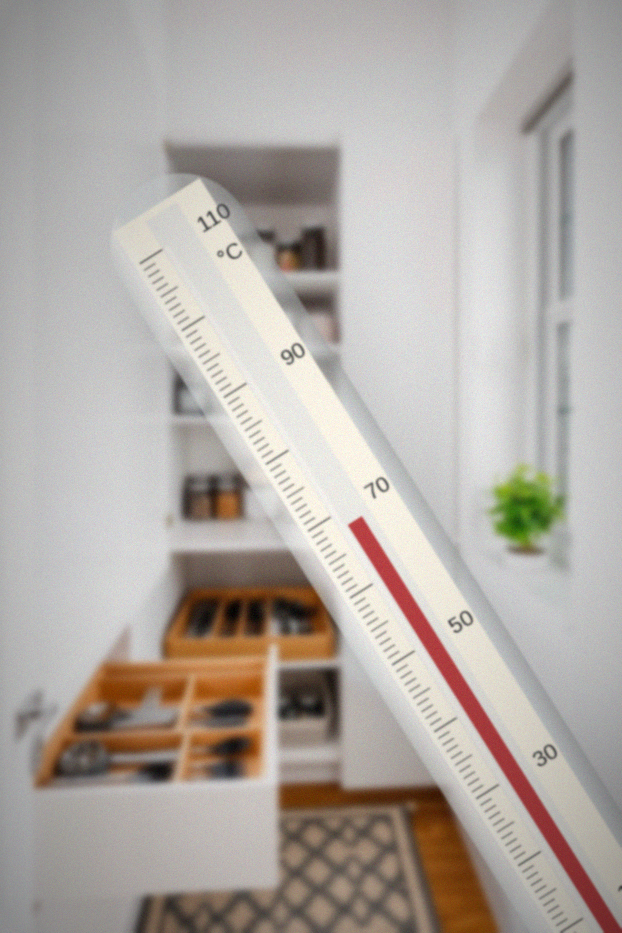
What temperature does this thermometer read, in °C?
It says 68 °C
